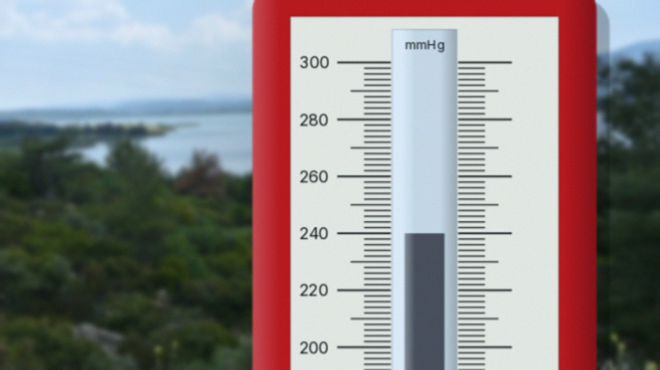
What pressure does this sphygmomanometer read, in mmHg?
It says 240 mmHg
